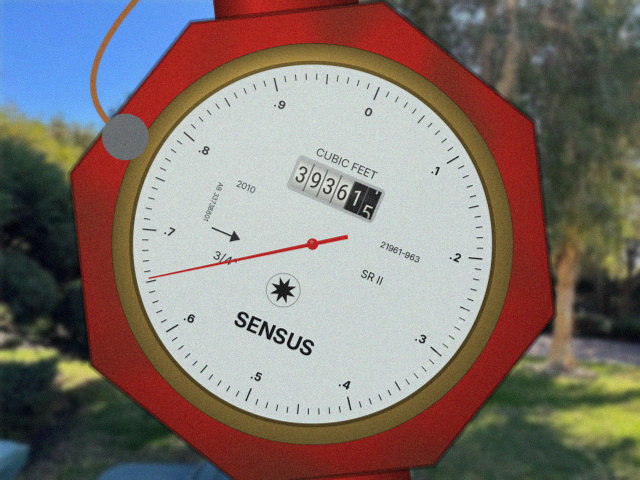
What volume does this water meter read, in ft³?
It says 393614.65 ft³
